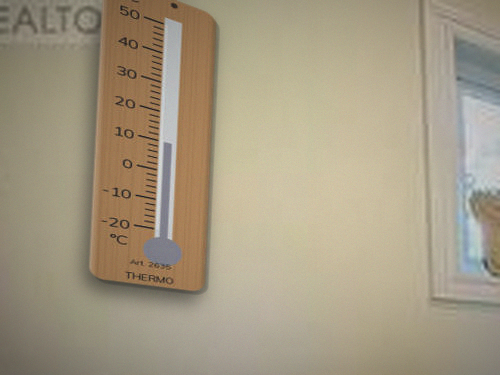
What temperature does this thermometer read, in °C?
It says 10 °C
